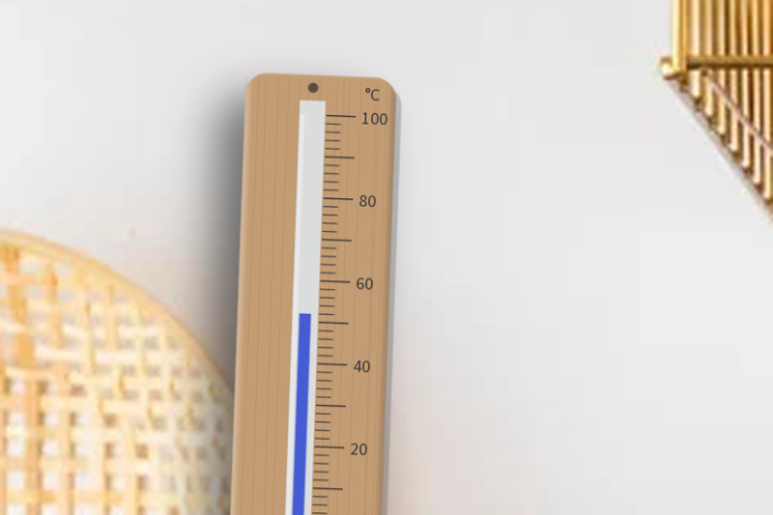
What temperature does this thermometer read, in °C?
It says 52 °C
